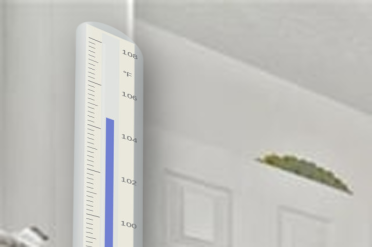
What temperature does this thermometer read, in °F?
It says 104.6 °F
